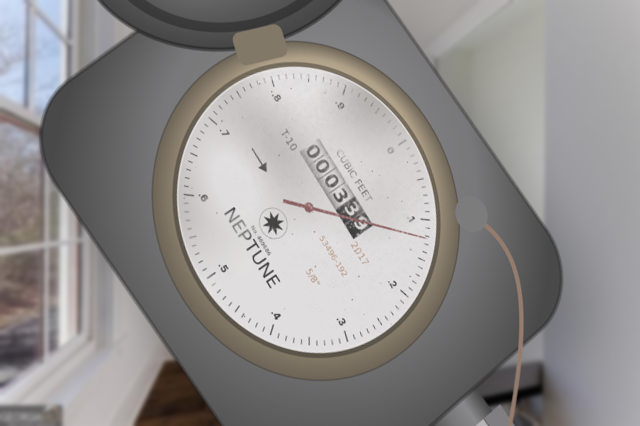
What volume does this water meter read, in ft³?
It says 339.12 ft³
